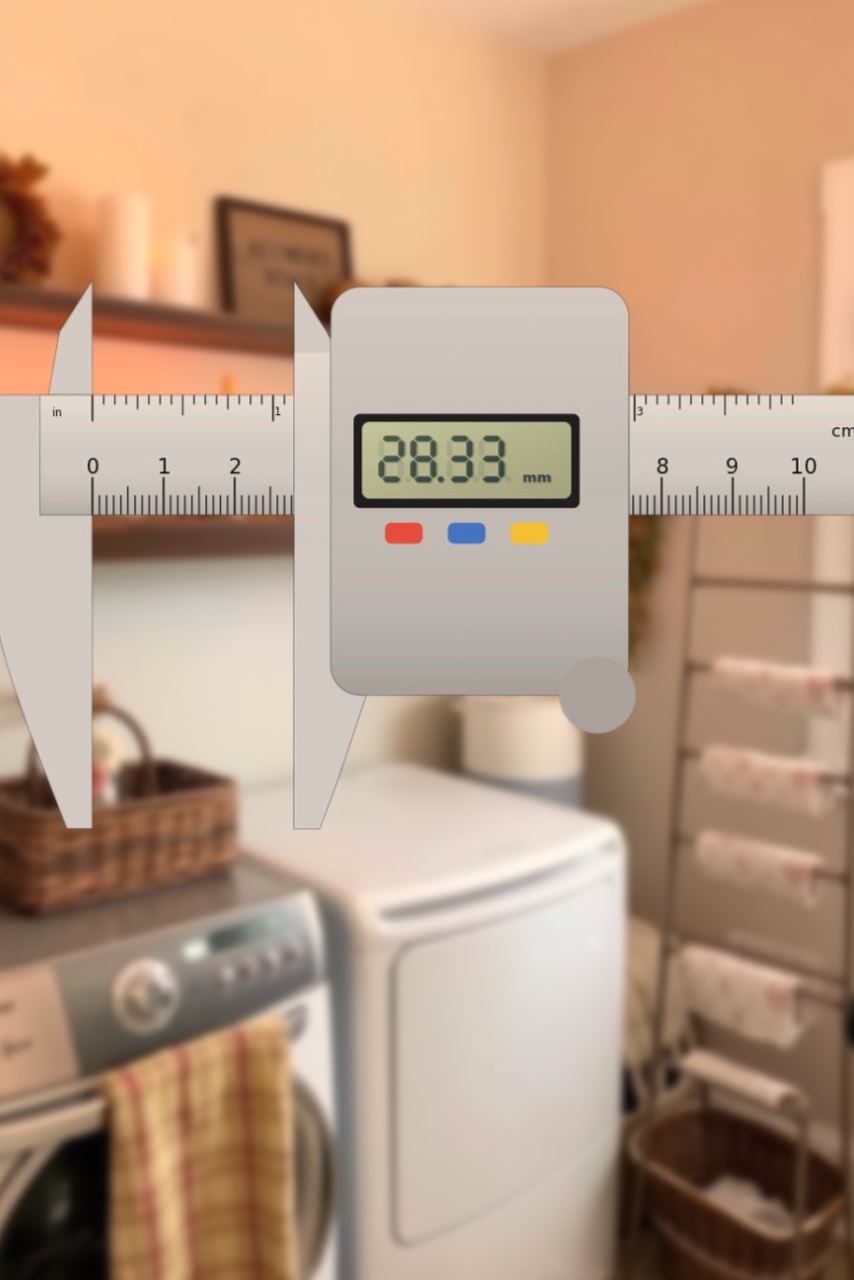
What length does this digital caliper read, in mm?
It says 28.33 mm
